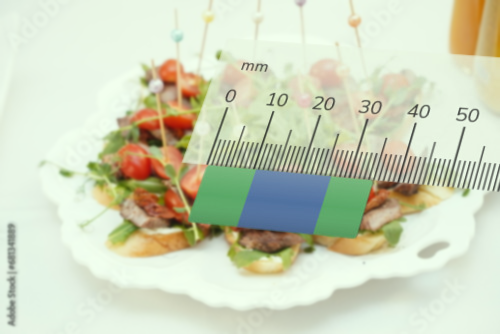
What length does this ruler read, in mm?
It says 35 mm
